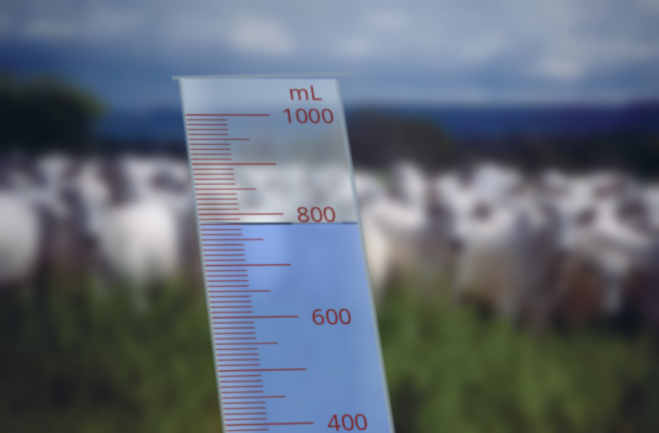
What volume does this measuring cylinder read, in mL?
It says 780 mL
